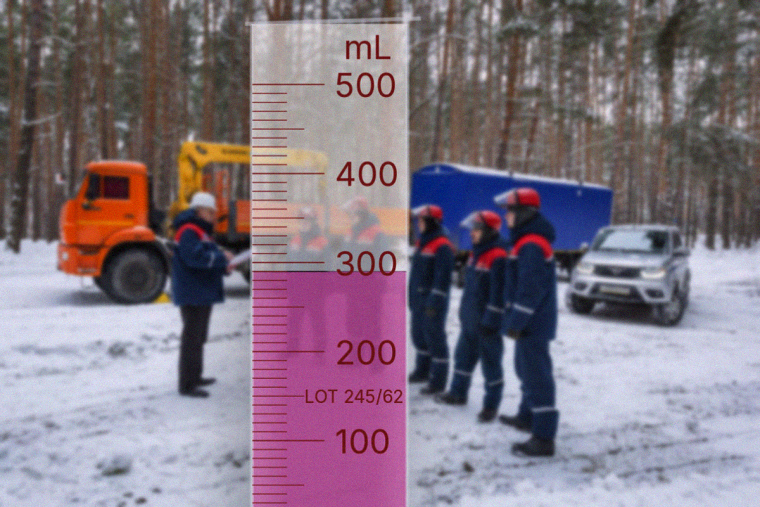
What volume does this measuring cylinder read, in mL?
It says 290 mL
